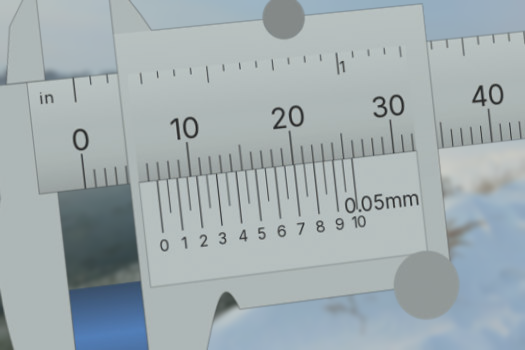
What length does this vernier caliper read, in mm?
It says 6.8 mm
